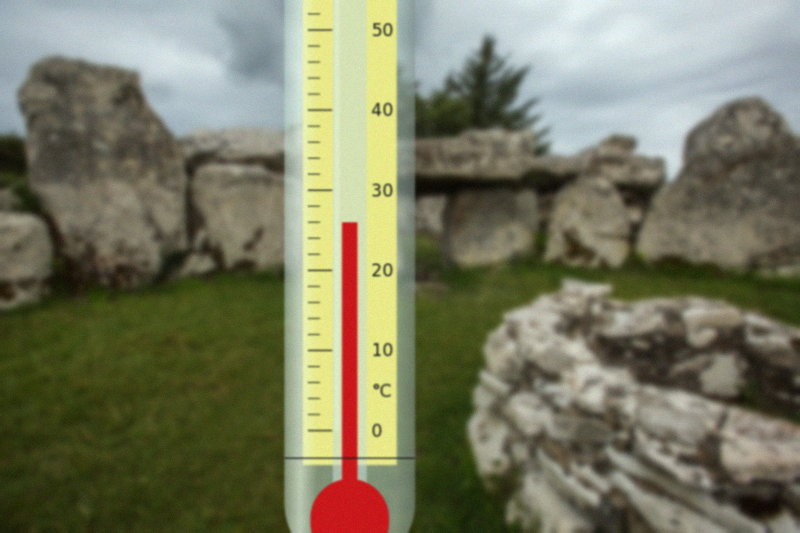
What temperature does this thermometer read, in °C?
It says 26 °C
